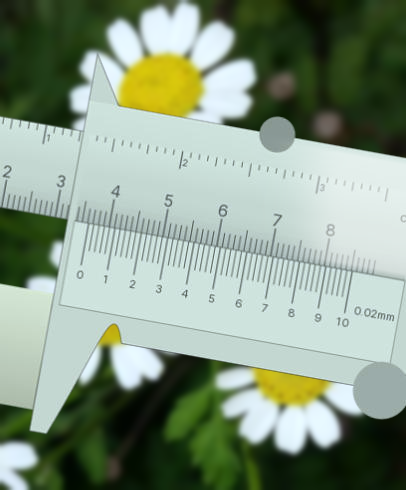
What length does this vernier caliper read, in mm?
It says 36.2 mm
